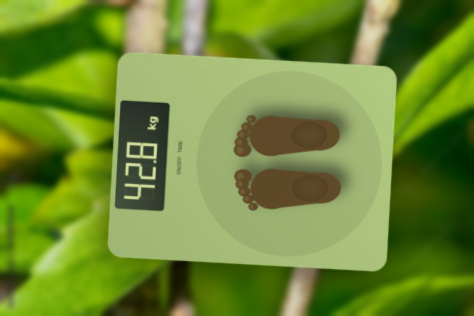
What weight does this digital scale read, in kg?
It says 42.8 kg
